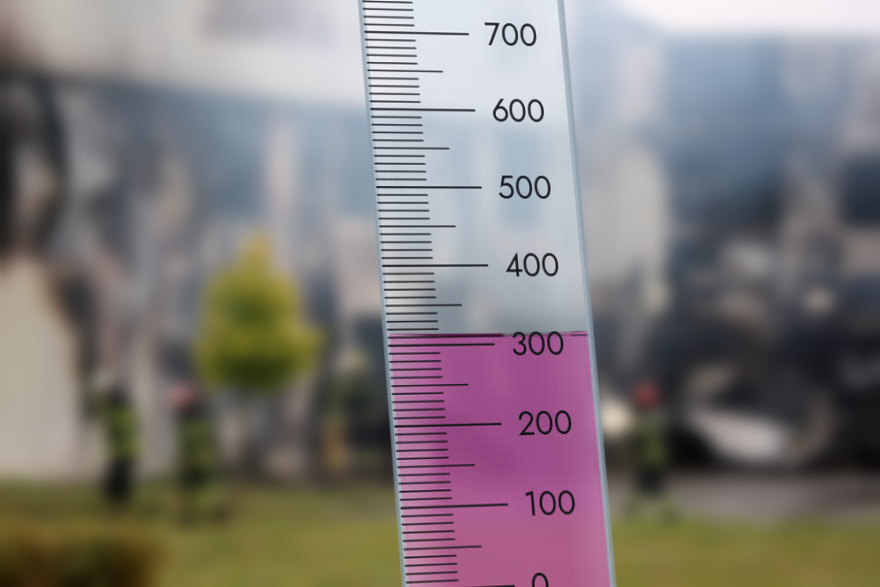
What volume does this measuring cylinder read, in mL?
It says 310 mL
